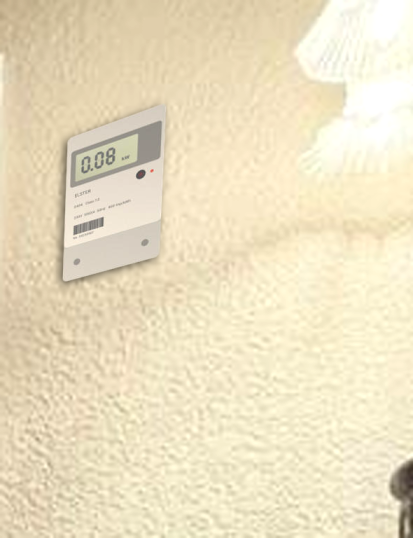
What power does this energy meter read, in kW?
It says 0.08 kW
